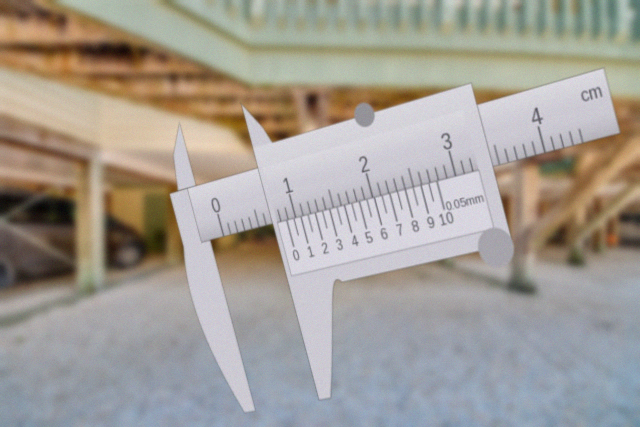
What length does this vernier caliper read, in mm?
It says 8.8 mm
